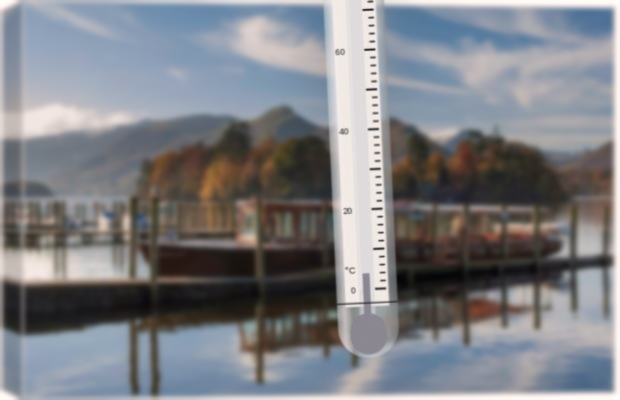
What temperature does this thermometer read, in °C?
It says 4 °C
